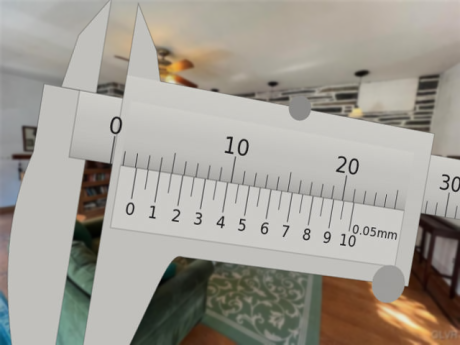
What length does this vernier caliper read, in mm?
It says 2.1 mm
